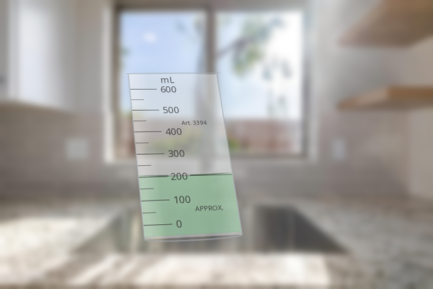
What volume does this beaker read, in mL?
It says 200 mL
